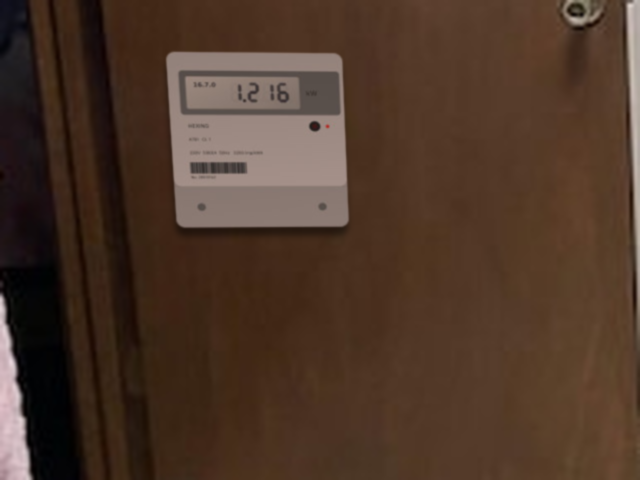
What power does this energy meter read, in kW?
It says 1.216 kW
